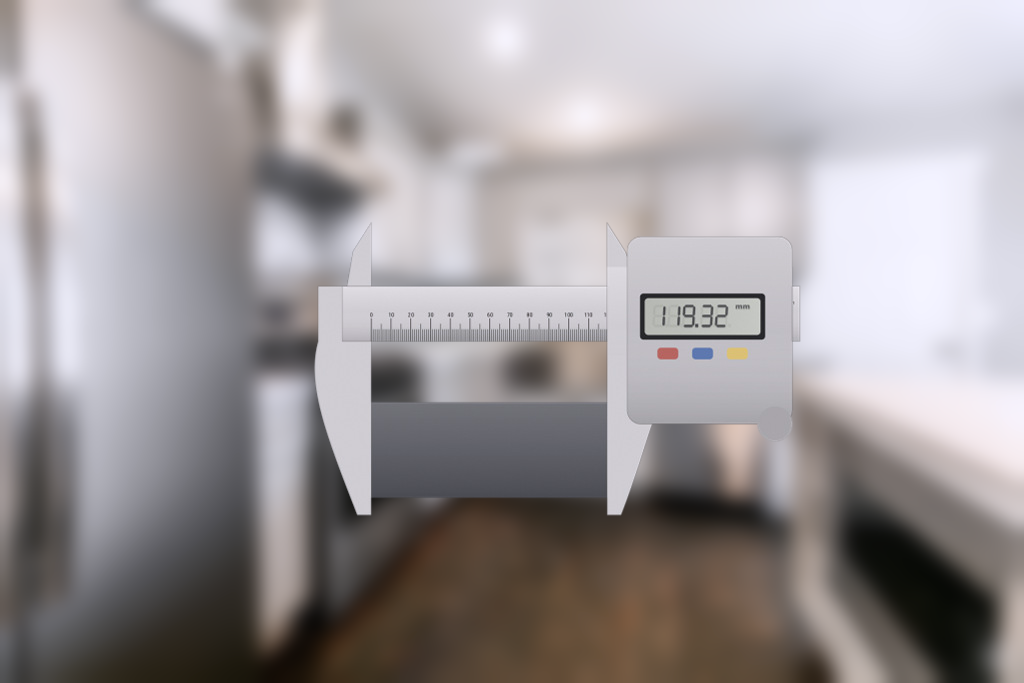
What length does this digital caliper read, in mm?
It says 119.32 mm
